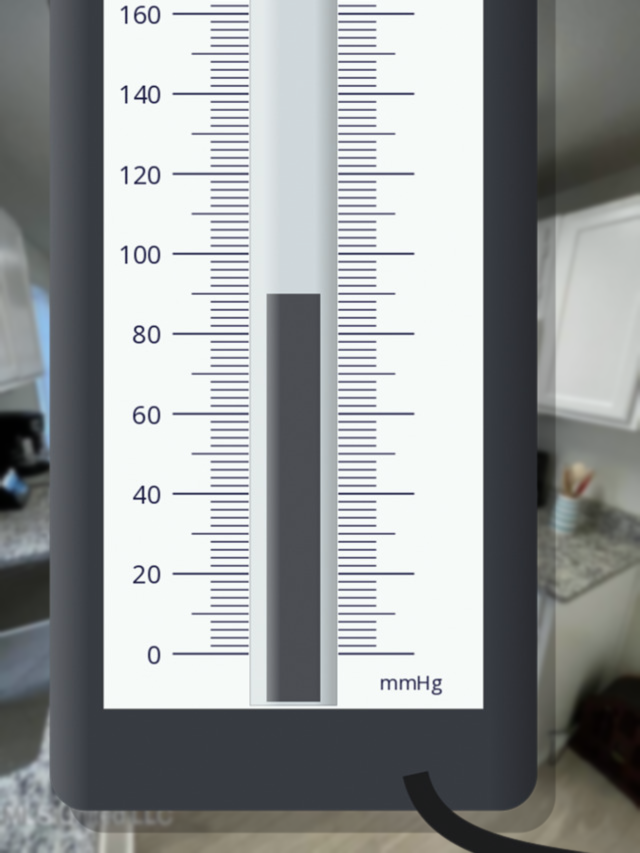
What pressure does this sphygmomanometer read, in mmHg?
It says 90 mmHg
